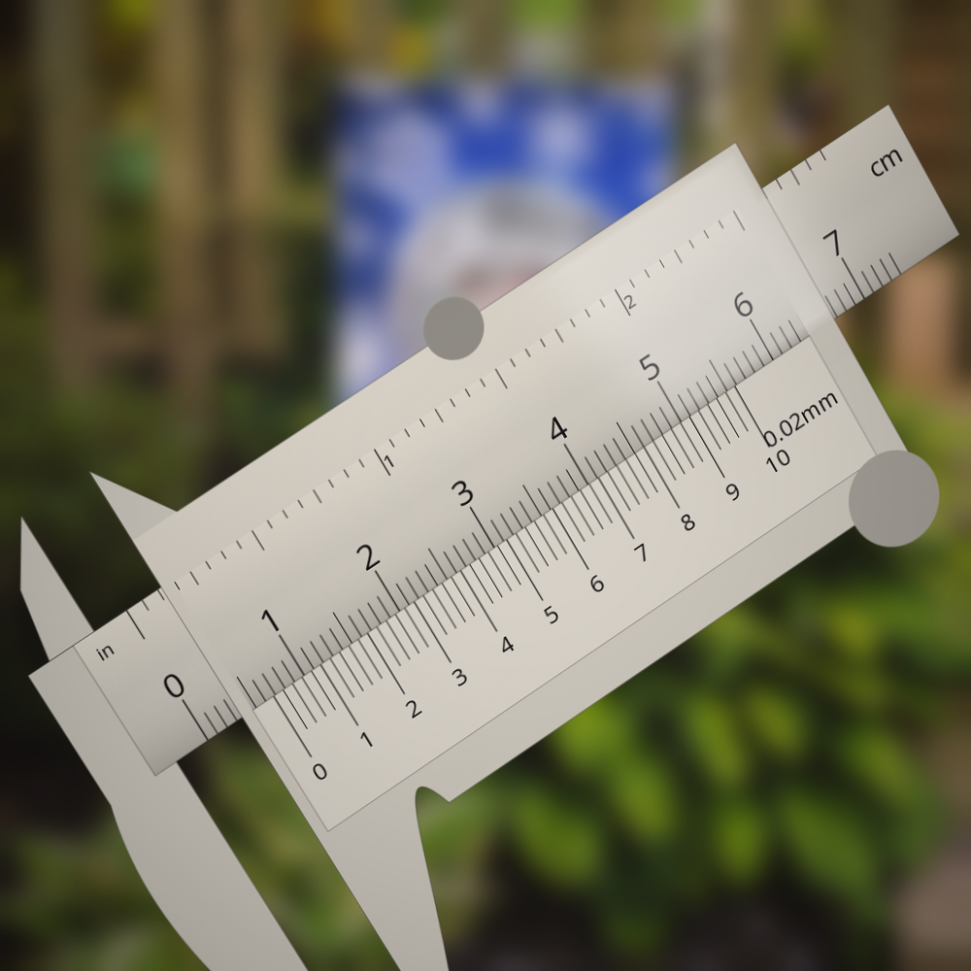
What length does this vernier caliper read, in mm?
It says 6.8 mm
